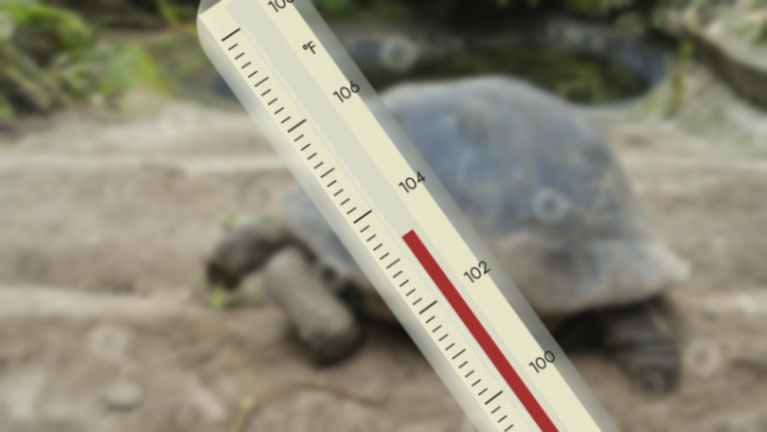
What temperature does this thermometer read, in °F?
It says 103.3 °F
